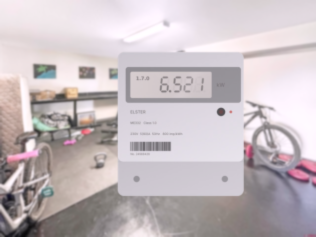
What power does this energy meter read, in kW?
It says 6.521 kW
